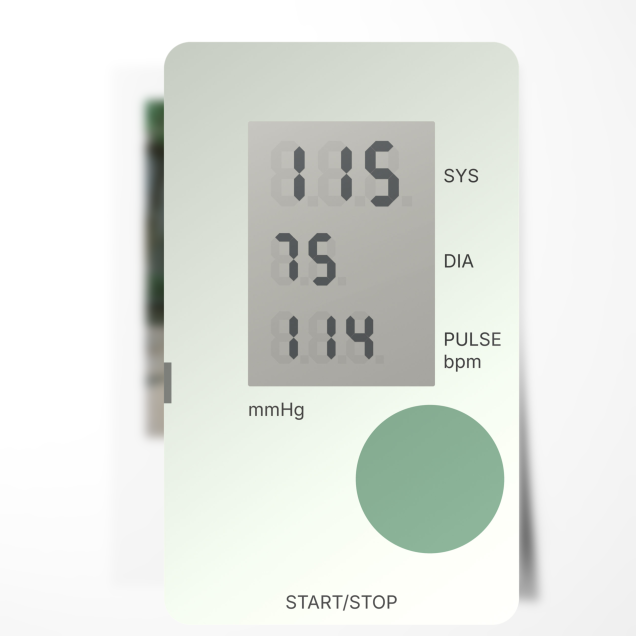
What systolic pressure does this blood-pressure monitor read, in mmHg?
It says 115 mmHg
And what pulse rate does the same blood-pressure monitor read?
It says 114 bpm
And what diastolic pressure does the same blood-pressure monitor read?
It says 75 mmHg
